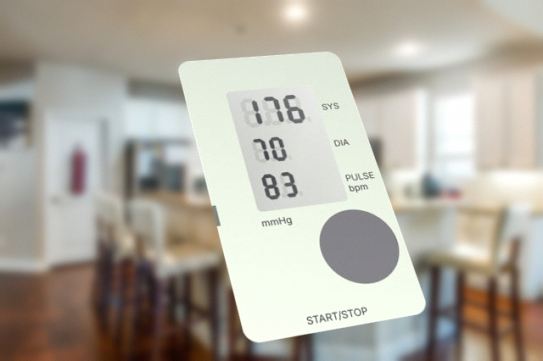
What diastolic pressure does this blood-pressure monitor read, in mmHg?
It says 70 mmHg
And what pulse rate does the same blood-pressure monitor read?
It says 83 bpm
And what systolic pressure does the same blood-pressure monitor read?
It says 176 mmHg
